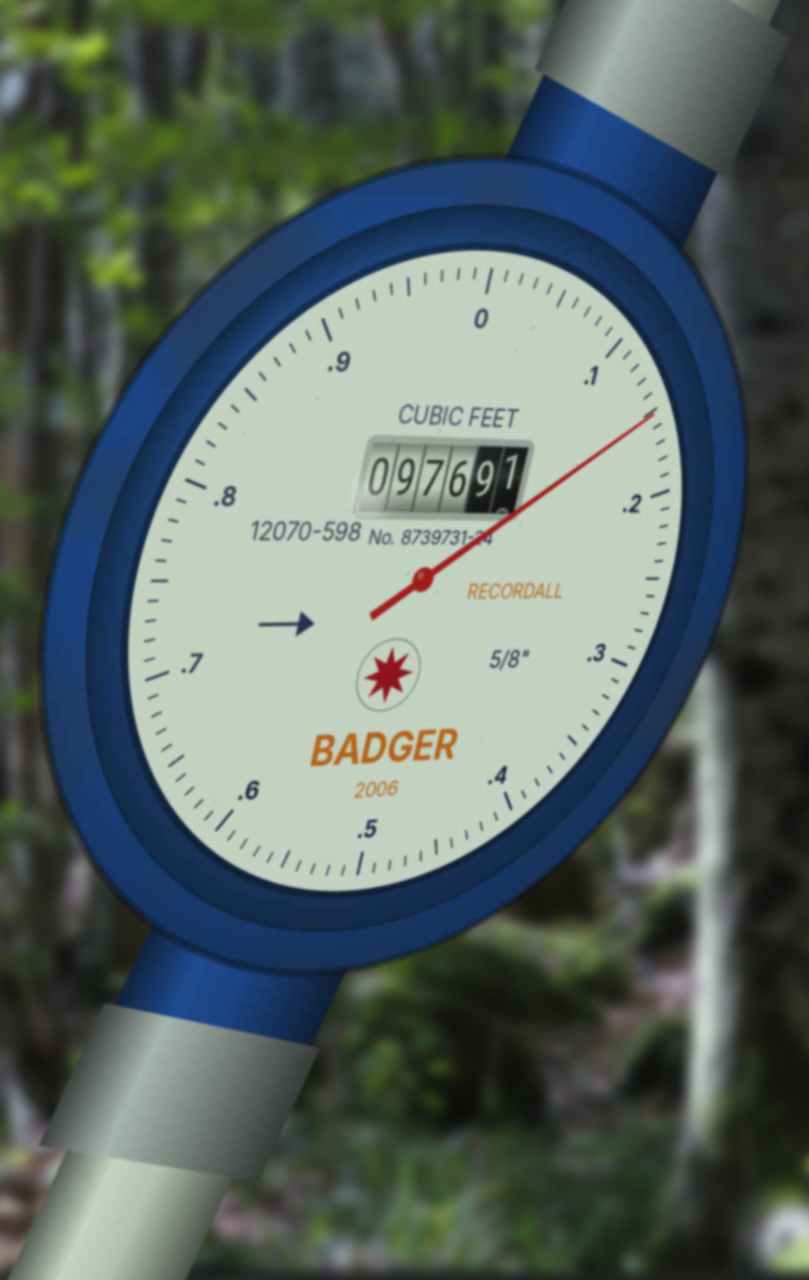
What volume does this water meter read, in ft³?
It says 97691.15 ft³
